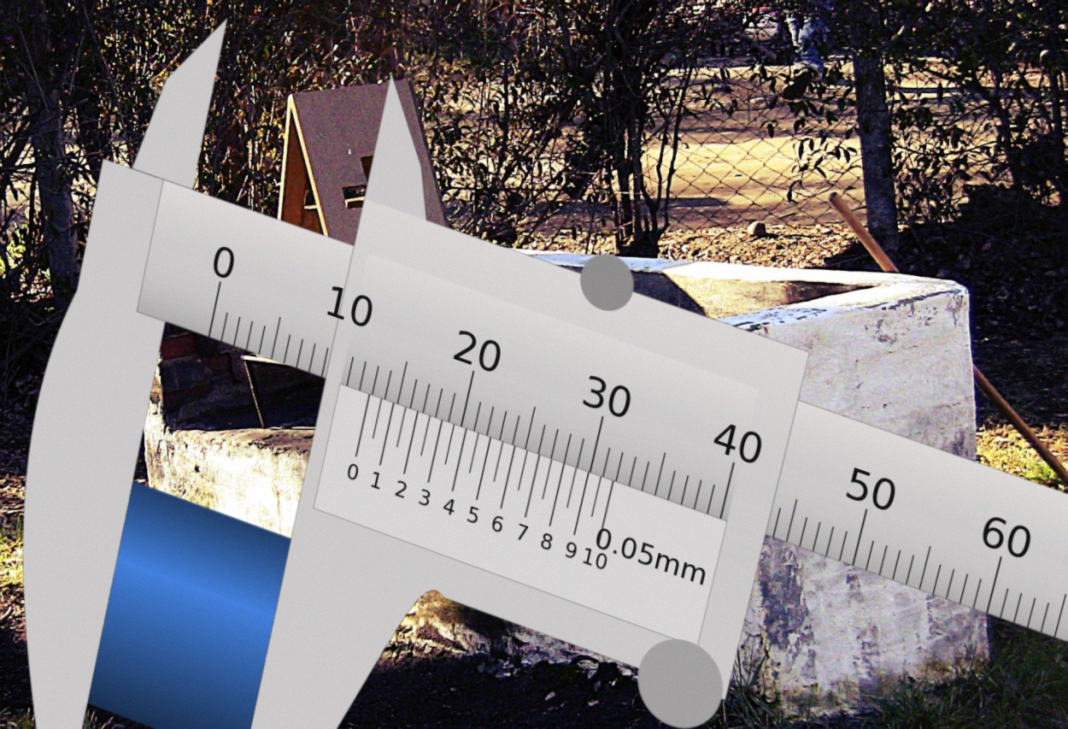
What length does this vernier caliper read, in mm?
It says 12.8 mm
